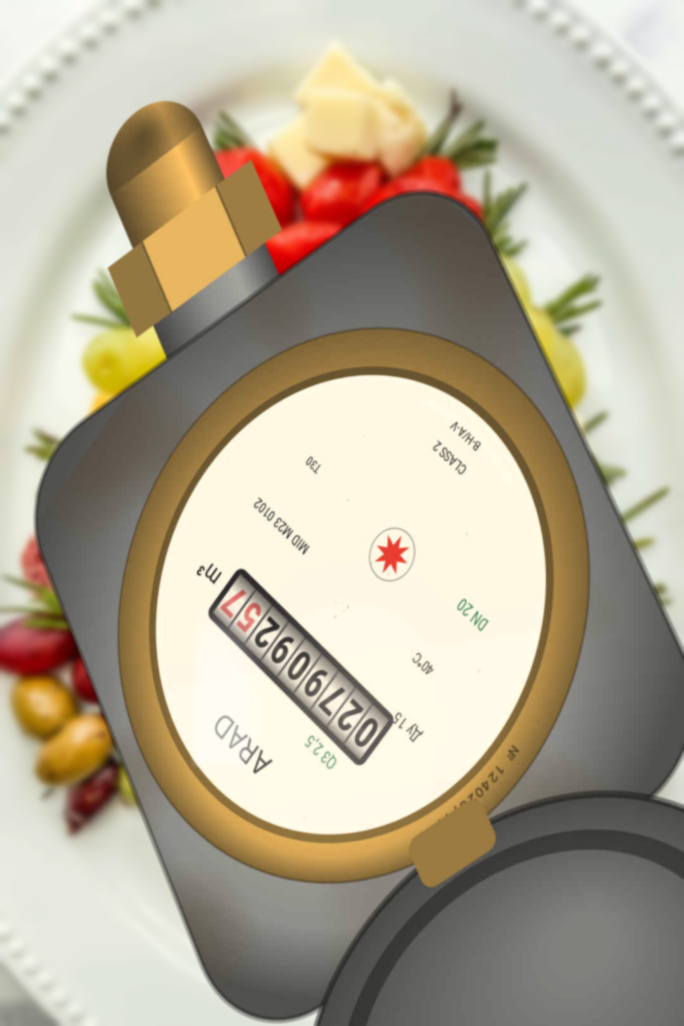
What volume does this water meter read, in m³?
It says 279092.57 m³
